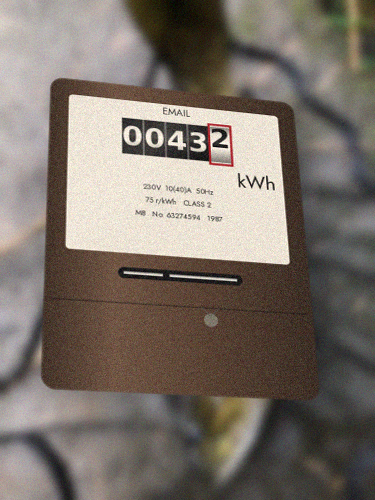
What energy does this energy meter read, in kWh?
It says 43.2 kWh
